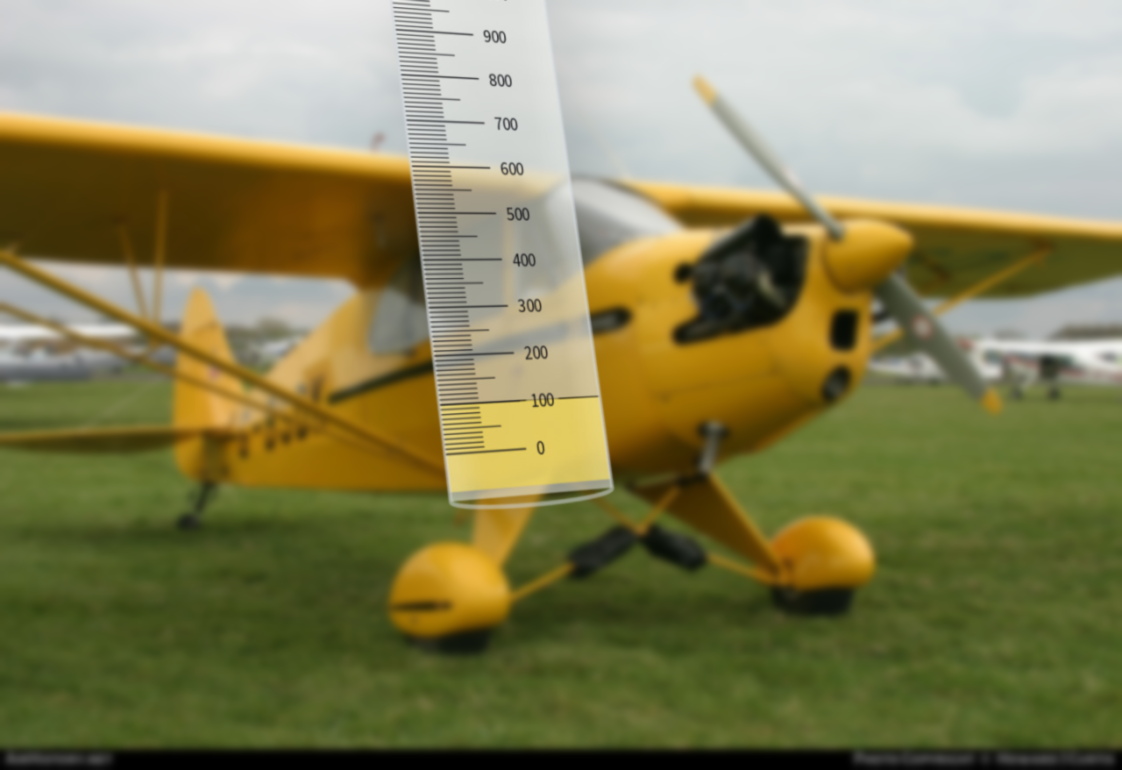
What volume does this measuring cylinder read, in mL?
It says 100 mL
